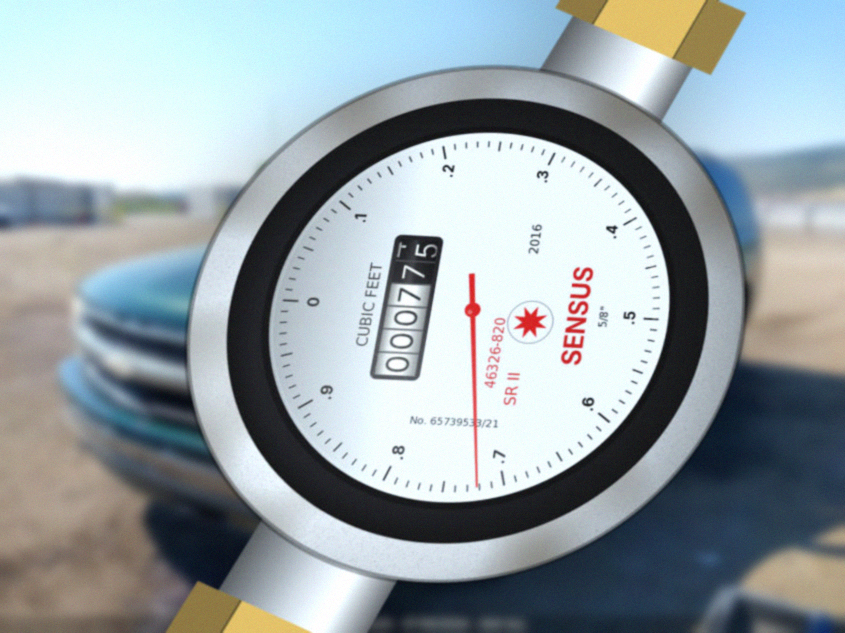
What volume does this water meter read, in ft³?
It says 774.72 ft³
